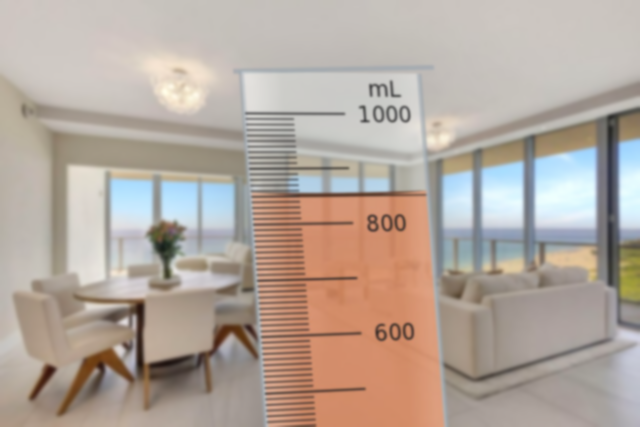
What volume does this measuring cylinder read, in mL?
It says 850 mL
